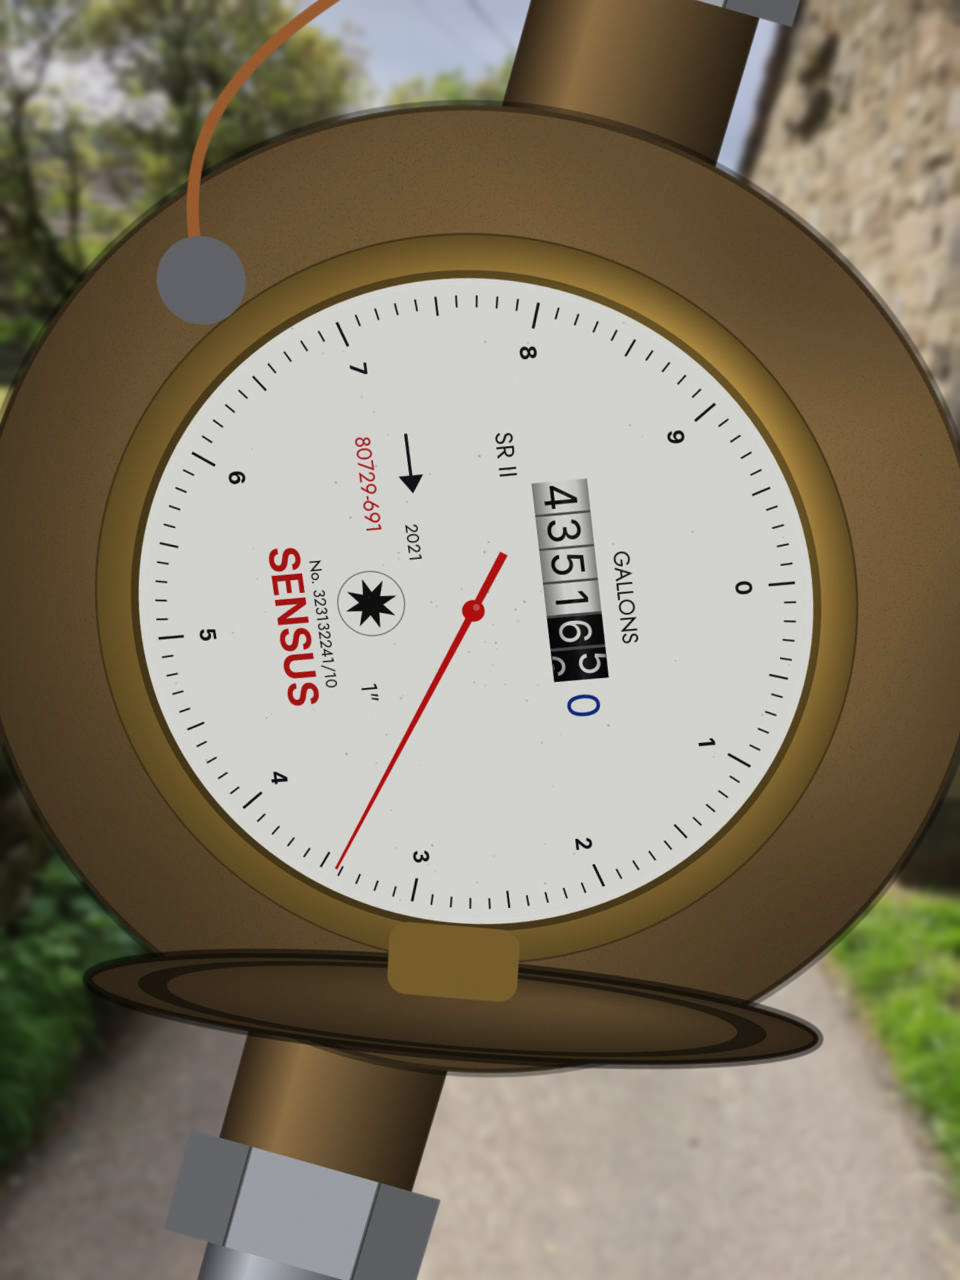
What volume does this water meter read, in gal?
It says 4351653.4 gal
